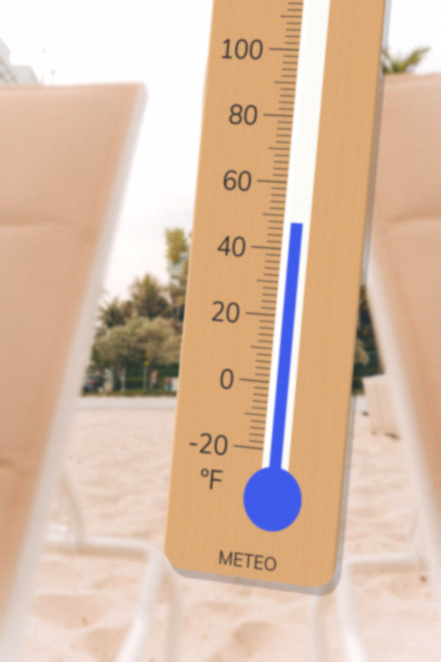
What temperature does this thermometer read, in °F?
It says 48 °F
